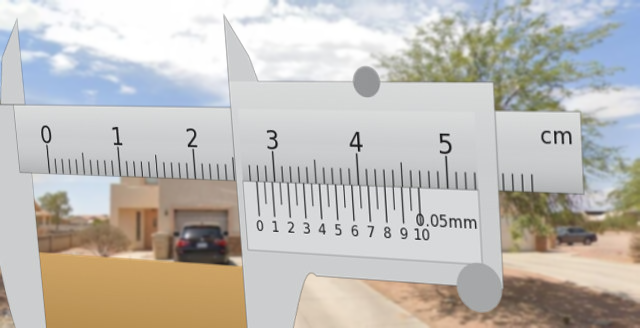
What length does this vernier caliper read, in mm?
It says 27.8 mm
